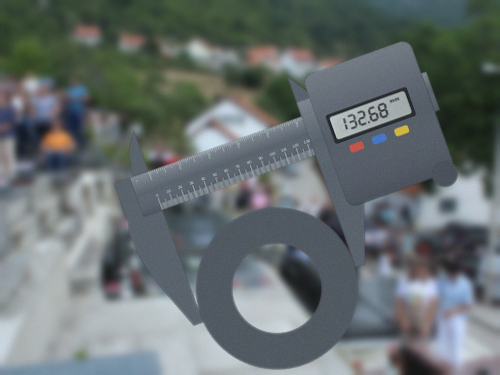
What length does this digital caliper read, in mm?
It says 132.68 mm
